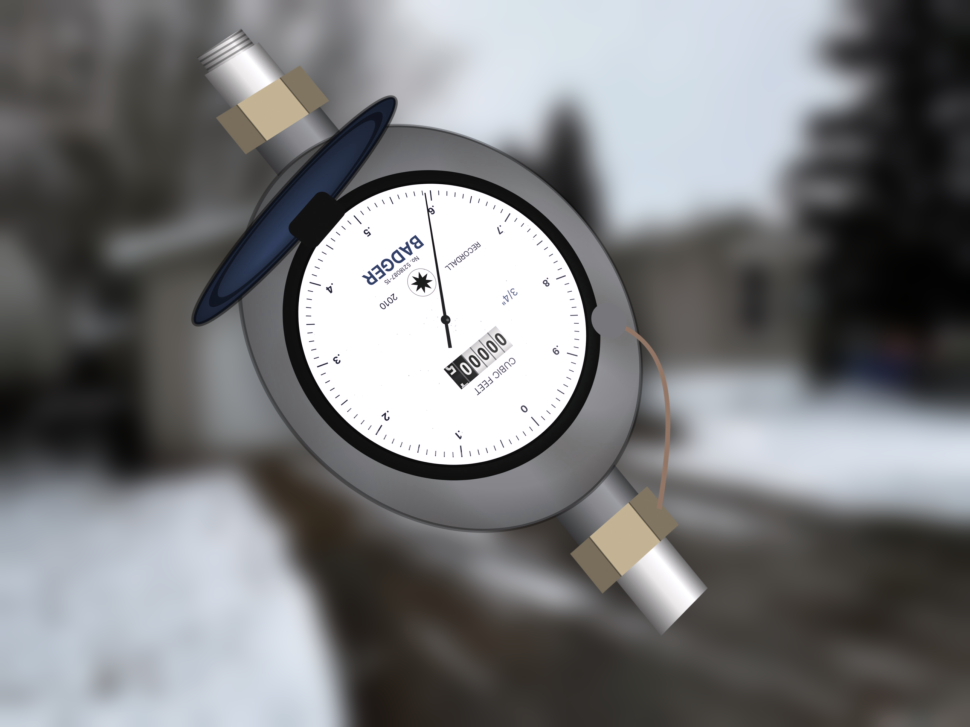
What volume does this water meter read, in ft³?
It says 4.59 ft³
